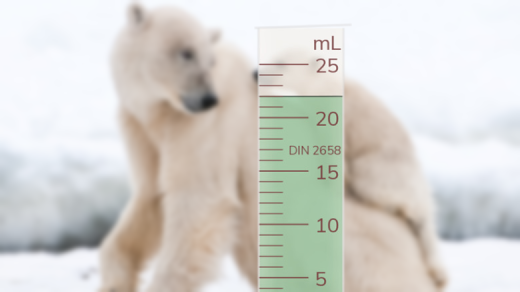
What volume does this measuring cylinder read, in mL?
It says 22 mL
